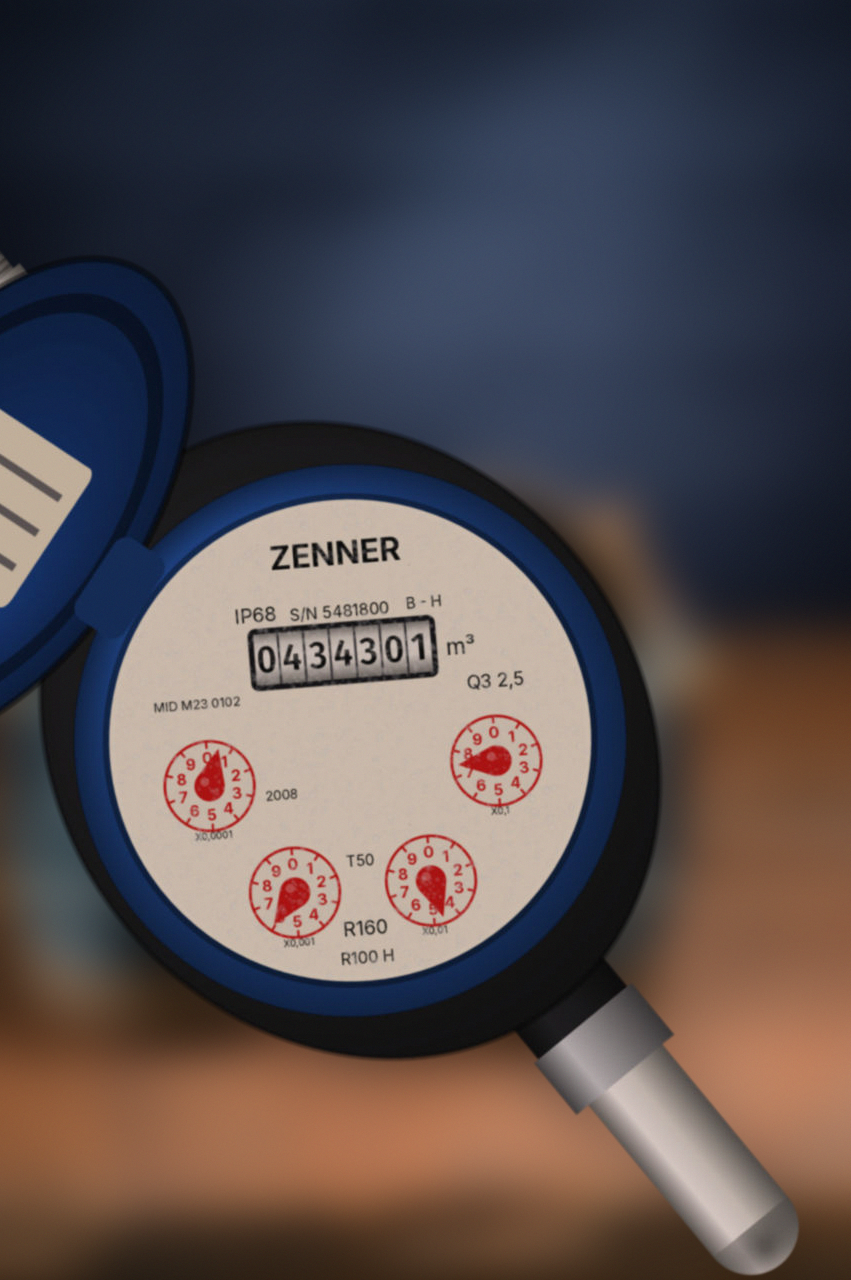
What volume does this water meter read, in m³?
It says 434301.7460 m³
